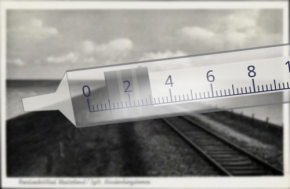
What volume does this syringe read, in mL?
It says 1 mL
